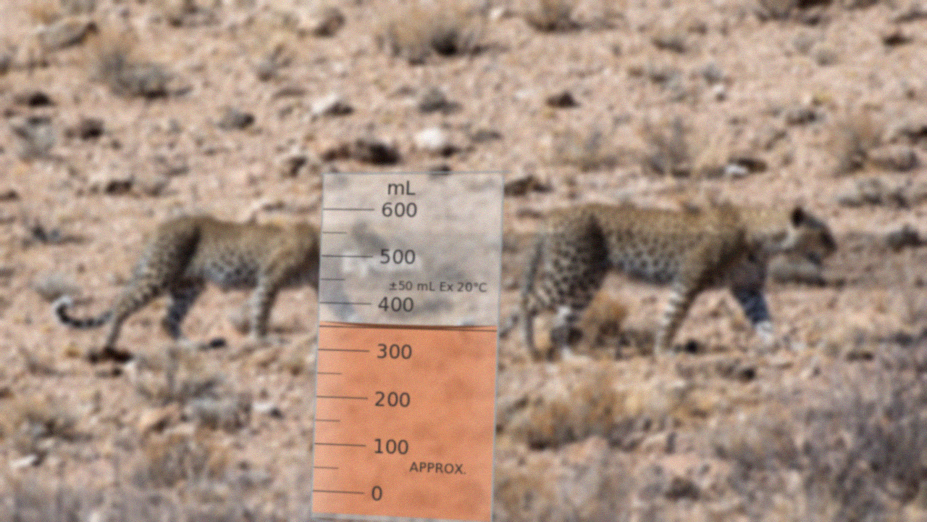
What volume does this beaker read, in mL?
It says 350 mL
